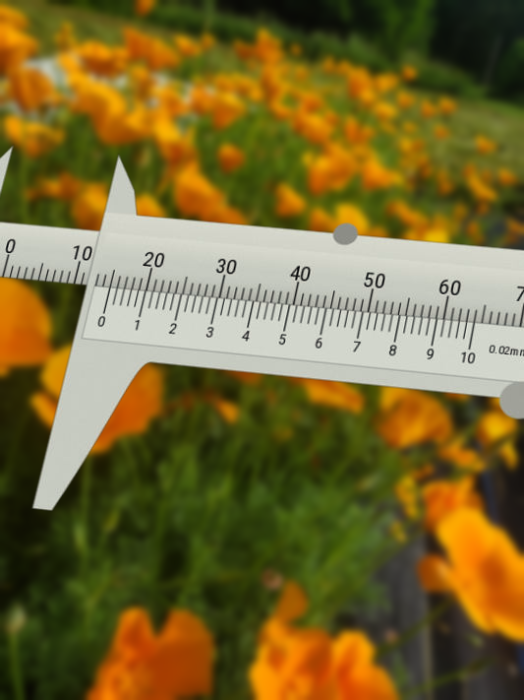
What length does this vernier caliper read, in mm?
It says 15.0 mm
